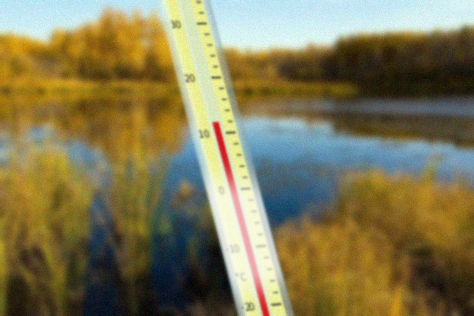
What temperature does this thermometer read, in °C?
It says 12 °C
